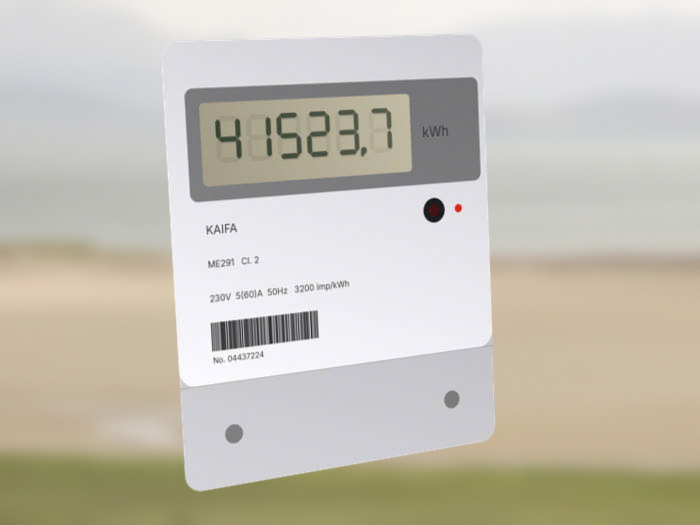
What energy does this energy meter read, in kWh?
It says 41523.7 kWh
